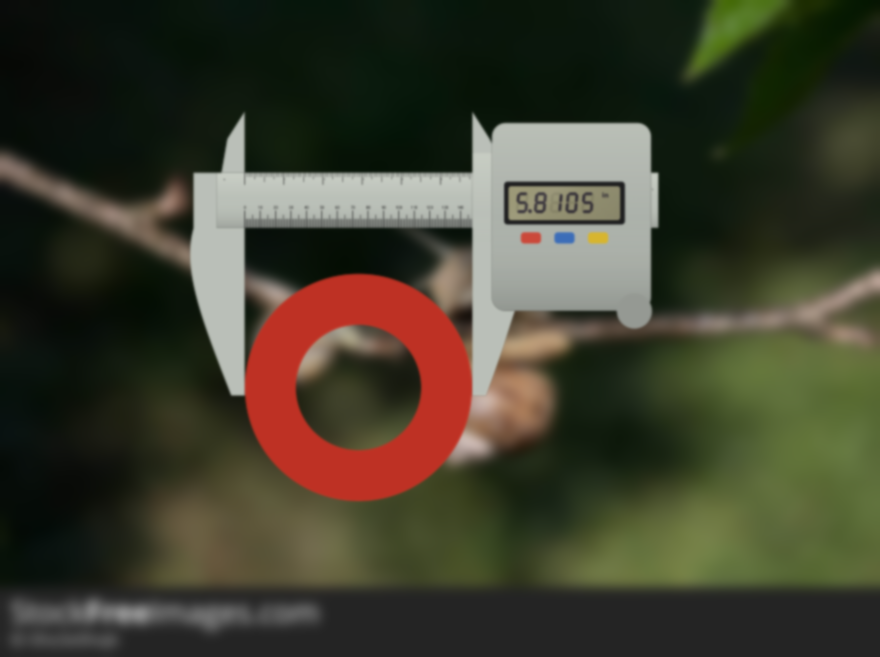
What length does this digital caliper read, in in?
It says 5.8105 in
